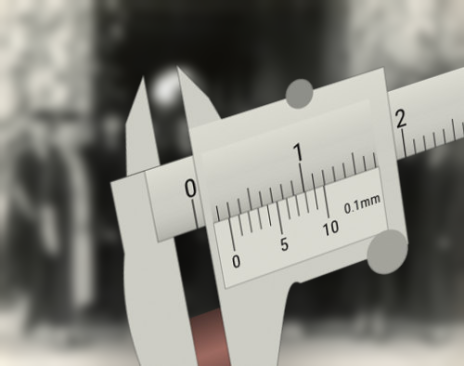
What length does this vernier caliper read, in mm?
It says 2.9 mm
